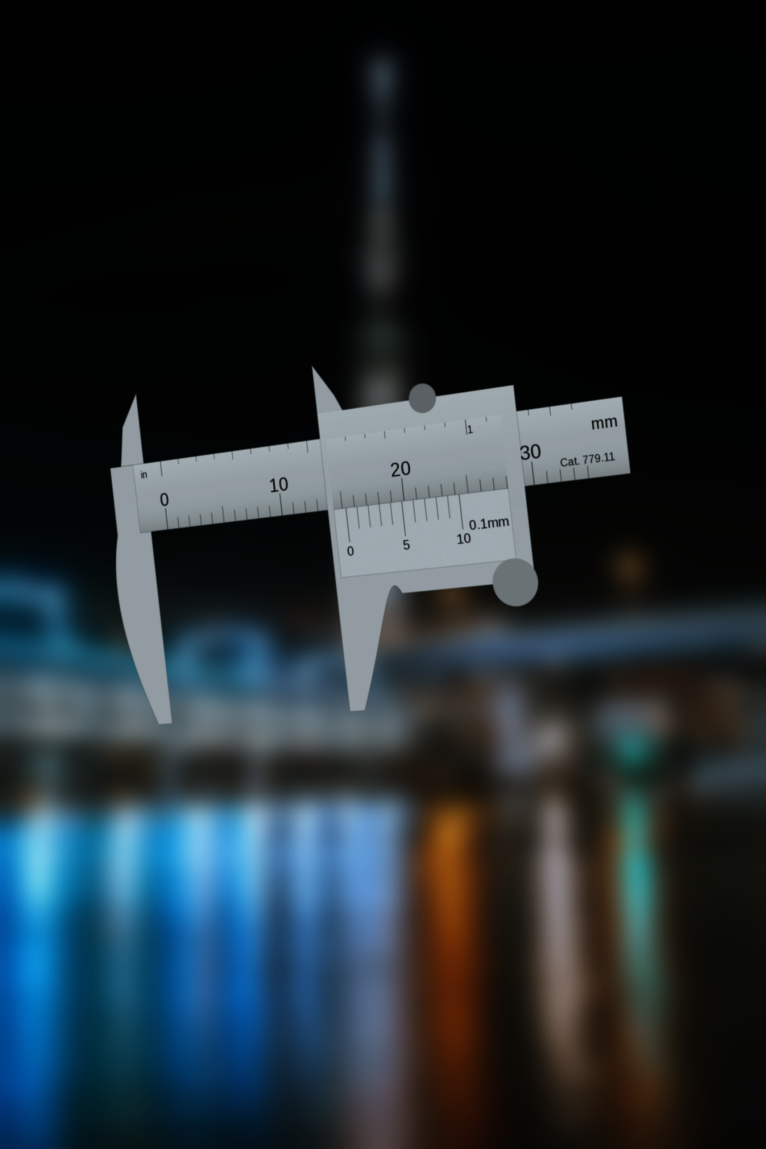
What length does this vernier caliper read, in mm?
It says 15.3 mm
